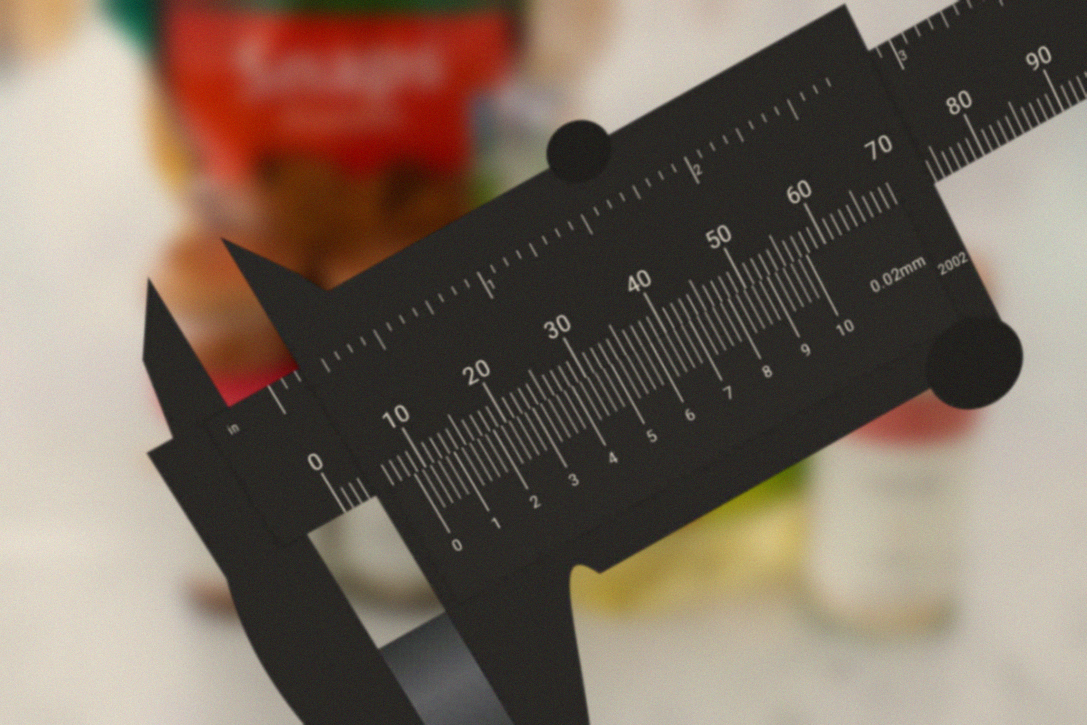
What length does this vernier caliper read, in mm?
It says 8.6 mm
